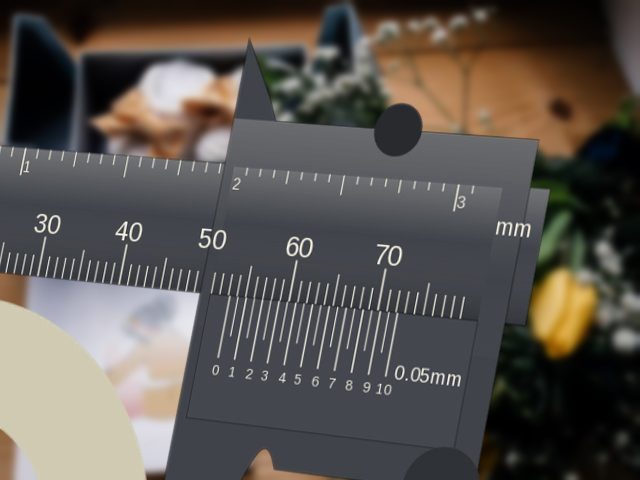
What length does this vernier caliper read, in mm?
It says 53.2 mm
